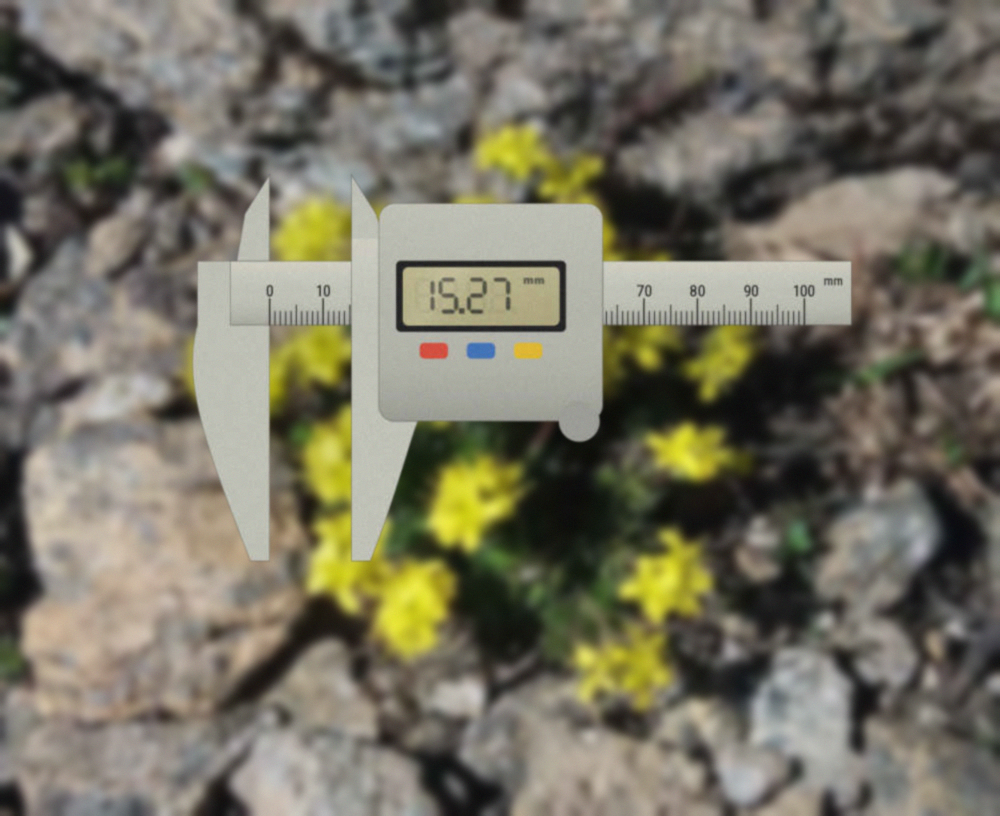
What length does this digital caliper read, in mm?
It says 15.27 mm
